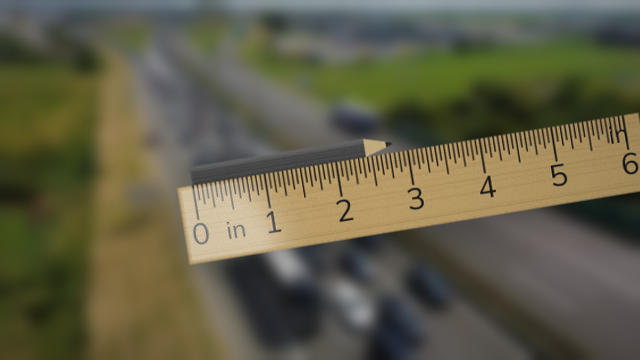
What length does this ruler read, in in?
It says 2.8125 in
